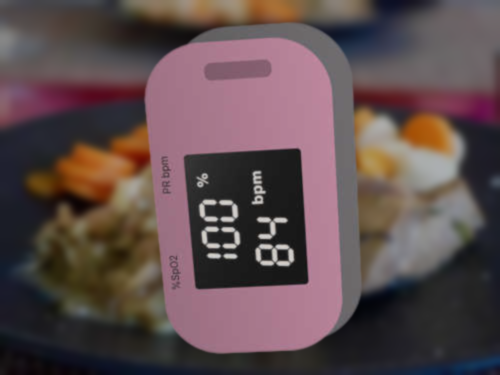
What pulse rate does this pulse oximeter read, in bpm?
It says 84 bpm
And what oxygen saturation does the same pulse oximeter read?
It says 100 %
